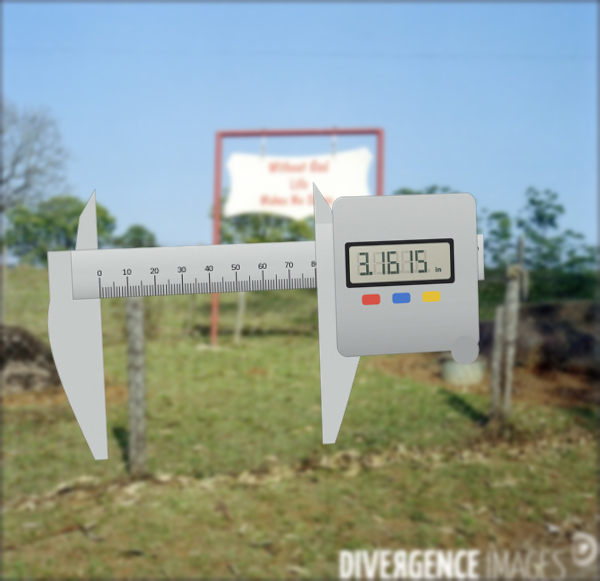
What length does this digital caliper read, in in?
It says 3.1615 in
